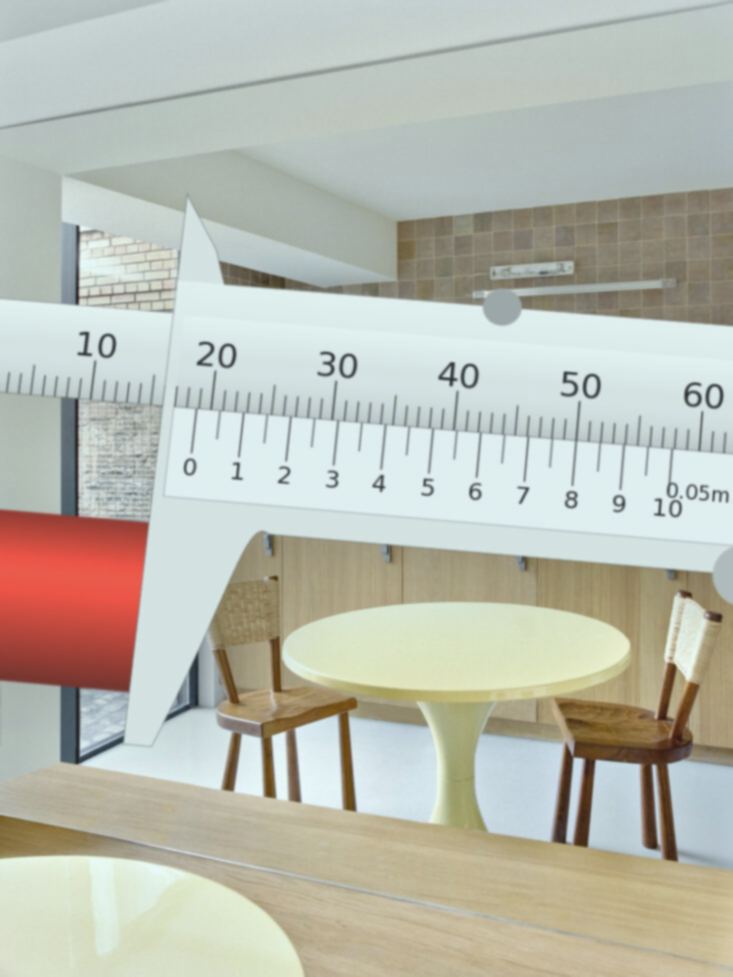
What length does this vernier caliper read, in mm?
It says 18.8 mm
